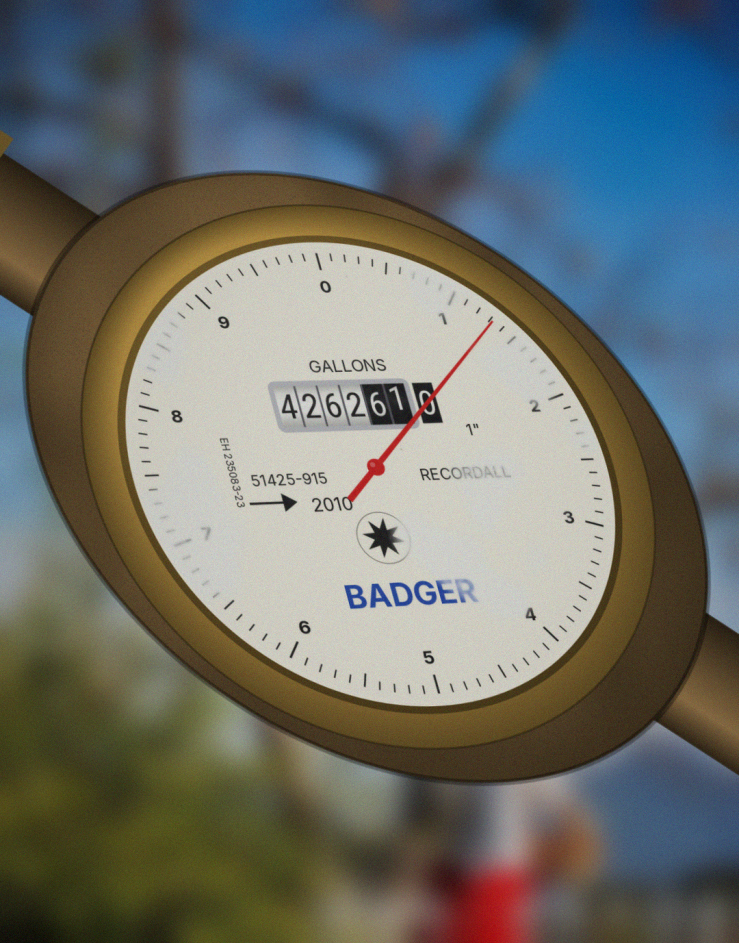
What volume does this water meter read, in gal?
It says 4262611.3 gal
